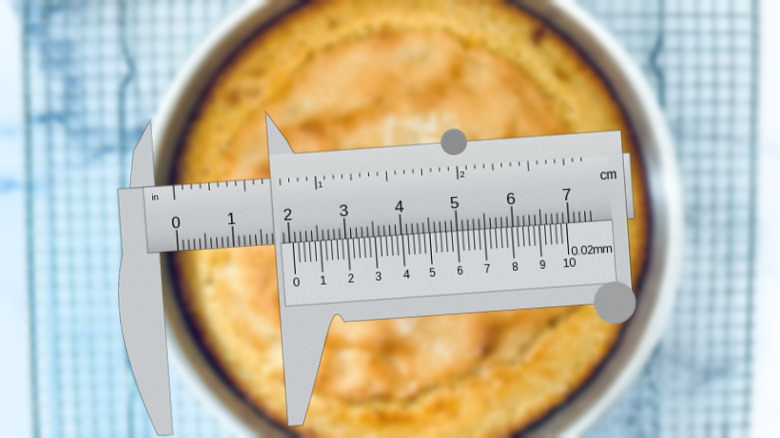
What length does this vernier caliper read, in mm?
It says 20.6 mm
